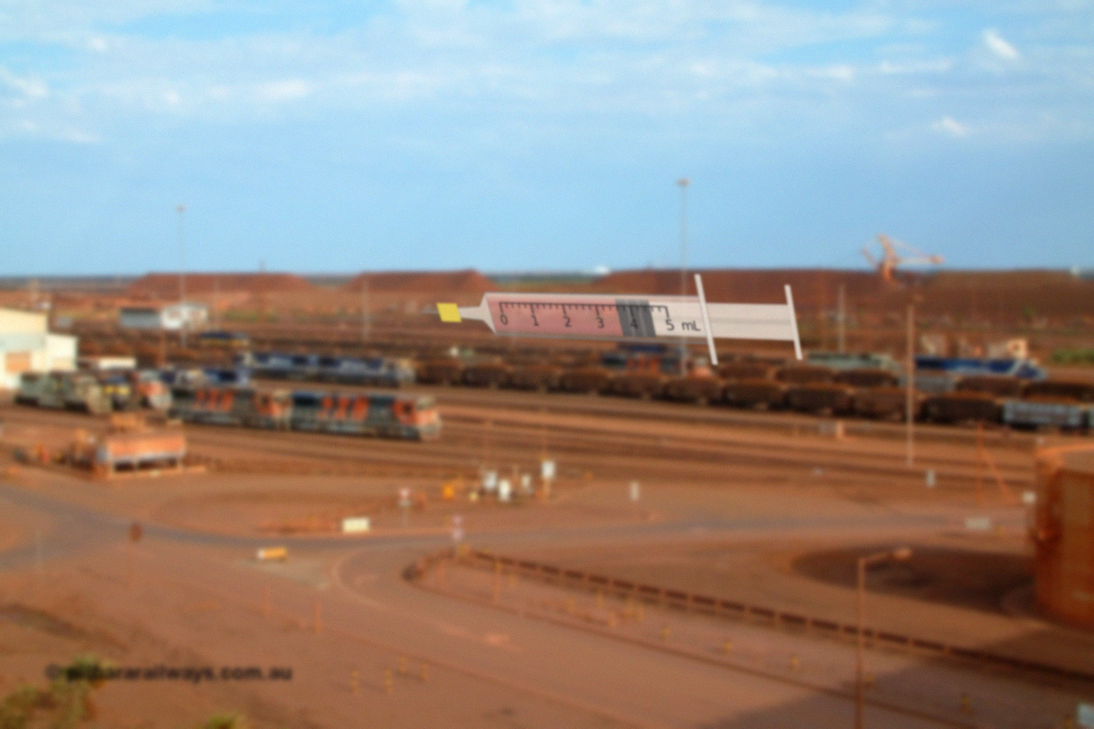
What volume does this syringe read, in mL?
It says 3.6 mL
